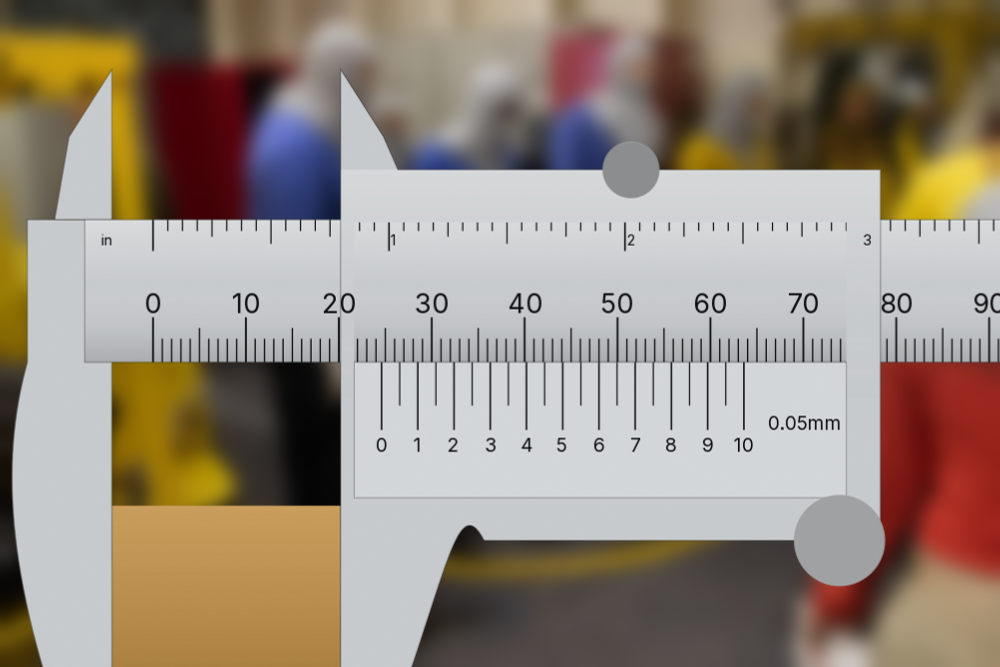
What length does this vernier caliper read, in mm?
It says 24.6 mm
